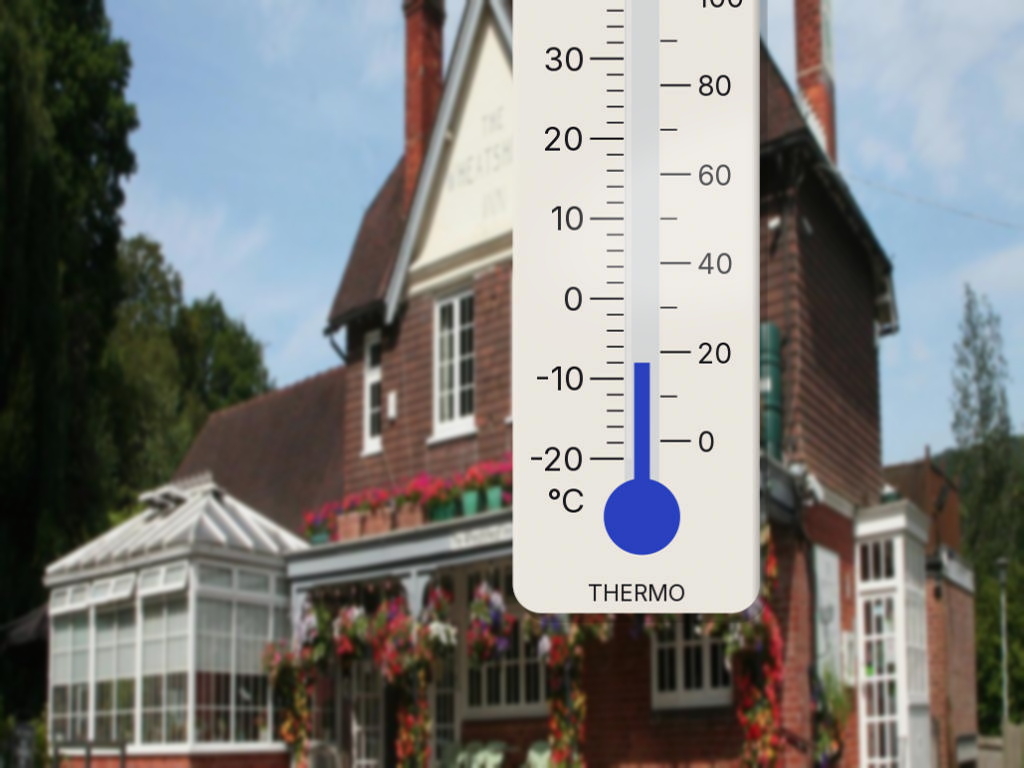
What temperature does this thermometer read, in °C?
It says -8 °C
